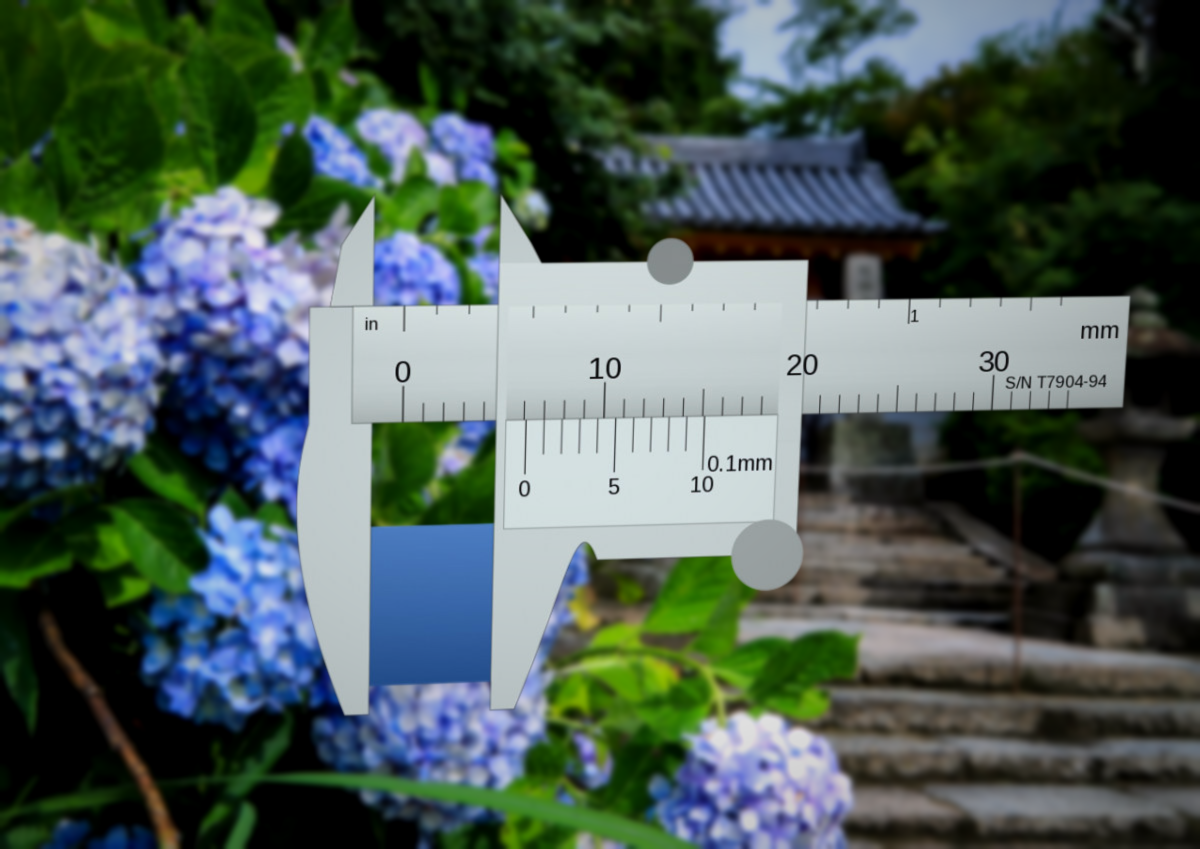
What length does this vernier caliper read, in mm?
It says 6.1 mm
